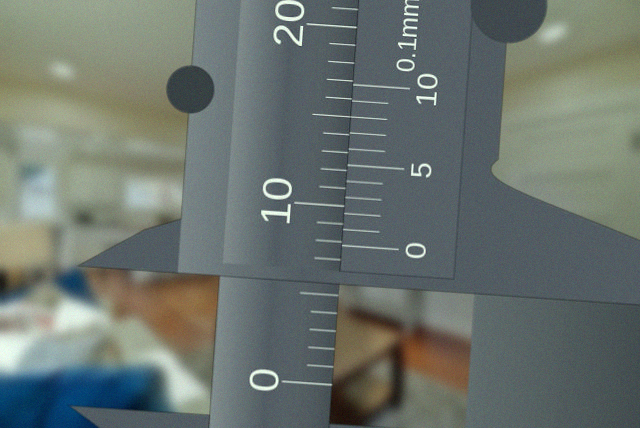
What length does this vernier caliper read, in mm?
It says 7.8 mm
